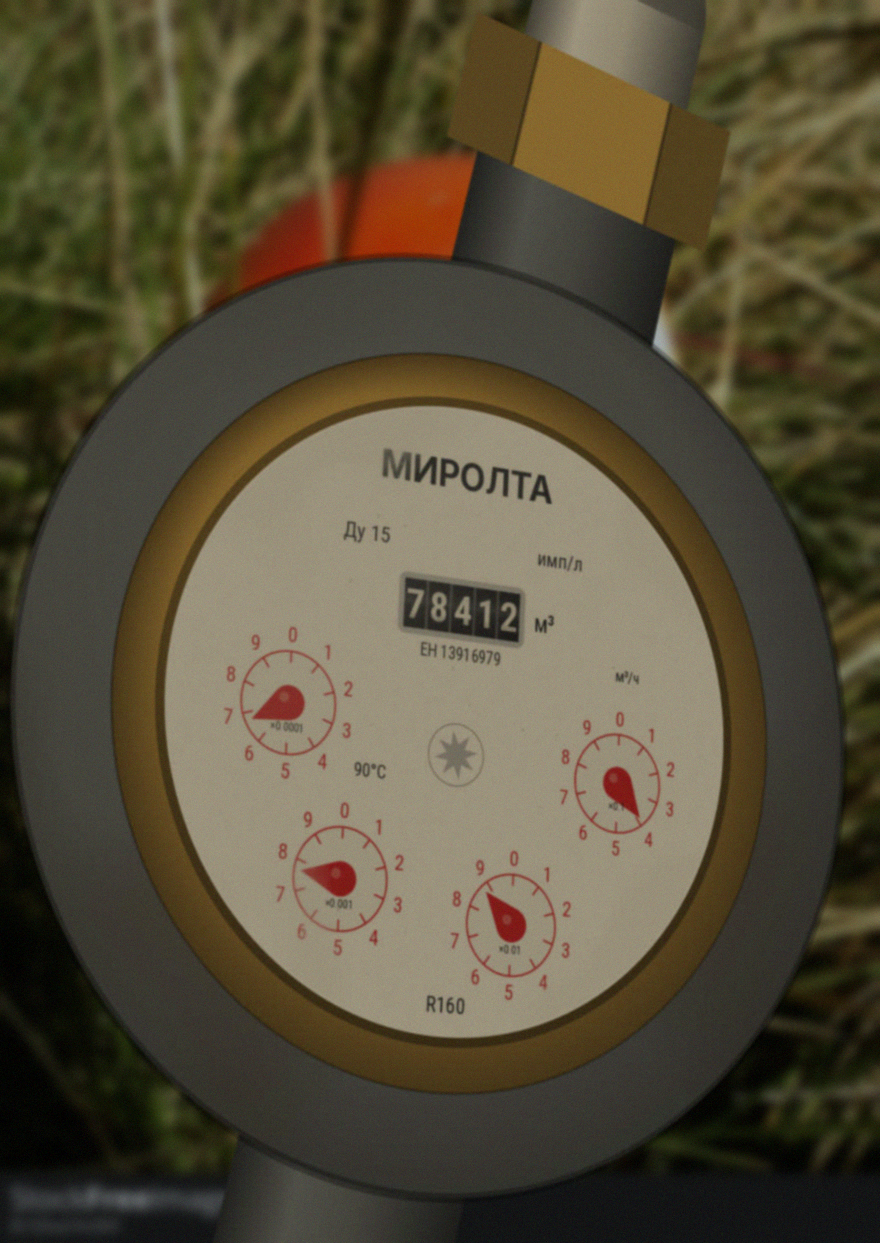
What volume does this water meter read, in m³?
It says 78412.3876 m³
